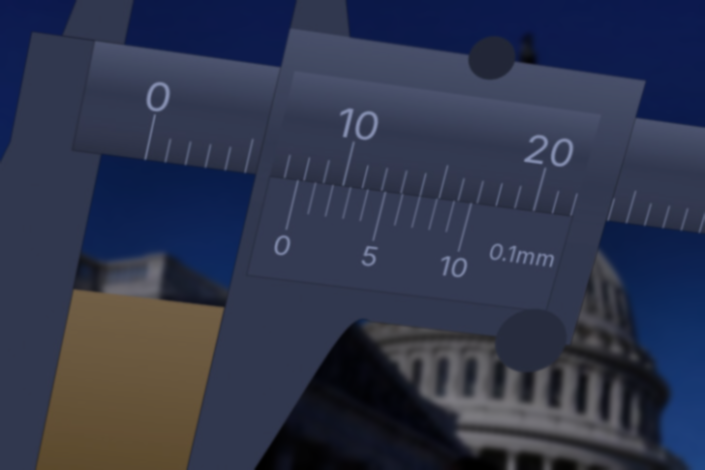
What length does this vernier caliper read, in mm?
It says 7.7 mm
